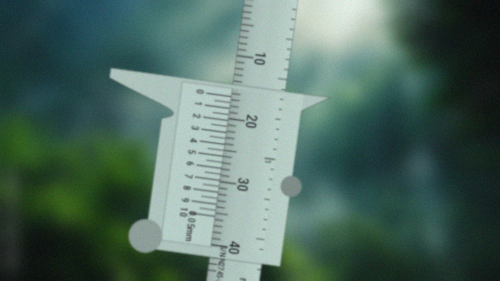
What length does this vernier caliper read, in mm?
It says 16.5 mm
